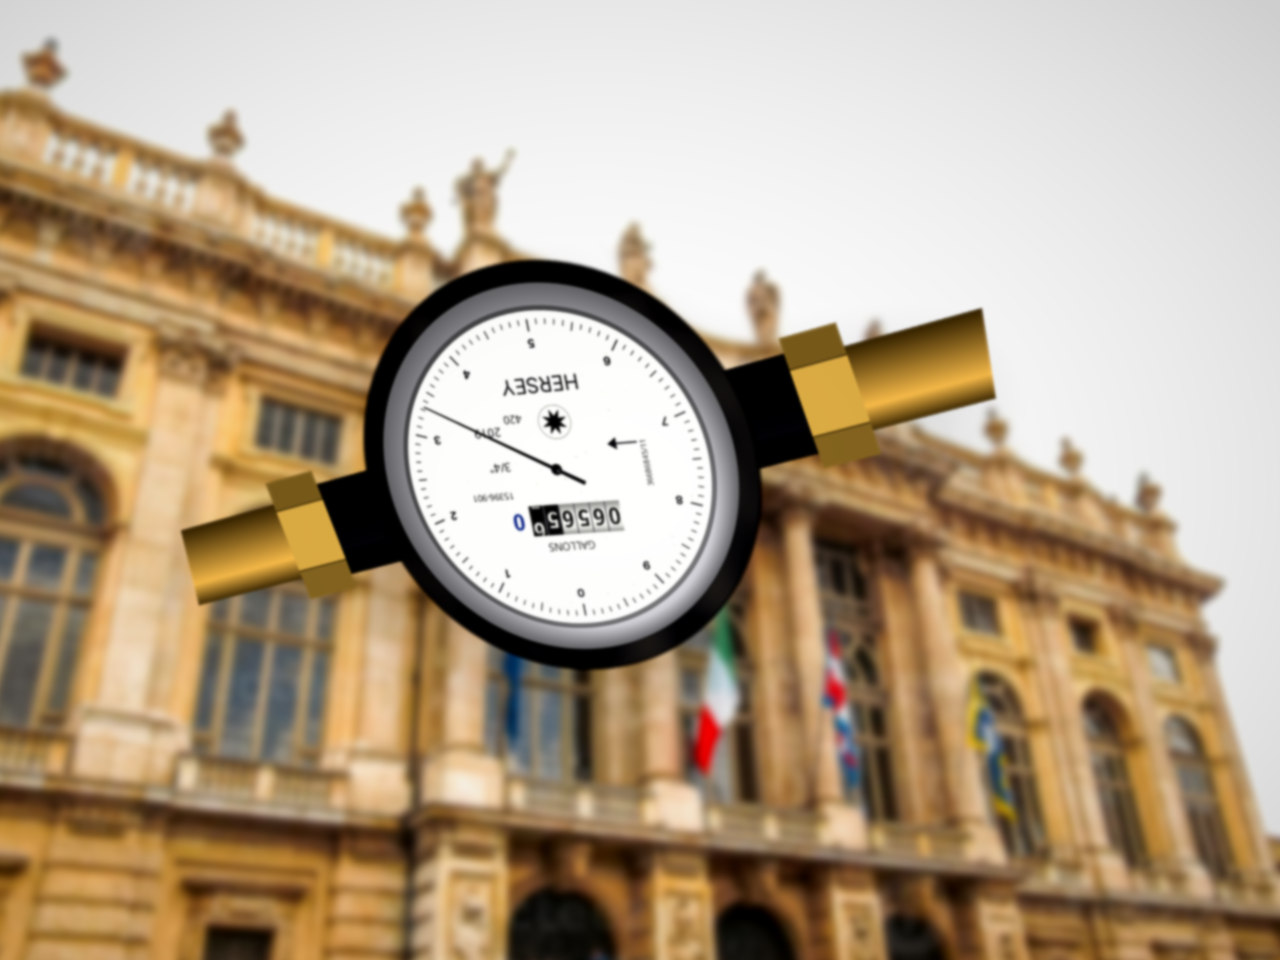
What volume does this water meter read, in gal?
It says 656563.3 gal
